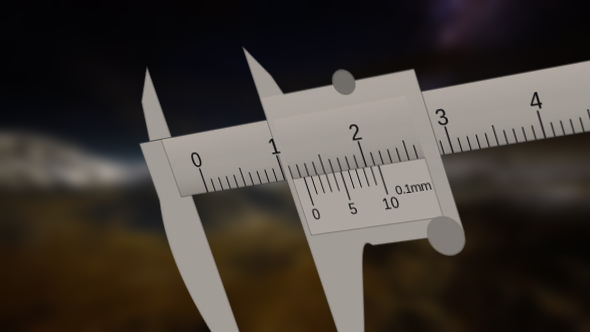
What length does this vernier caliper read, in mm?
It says 12.4 mm
